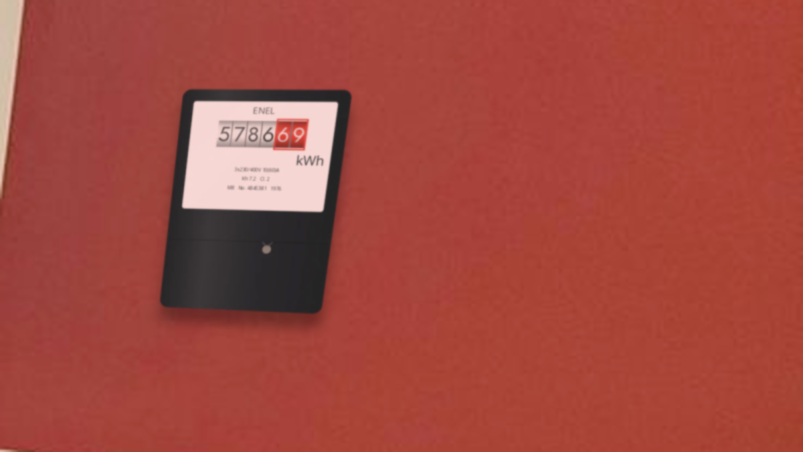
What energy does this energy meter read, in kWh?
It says 5786.69 kWh
